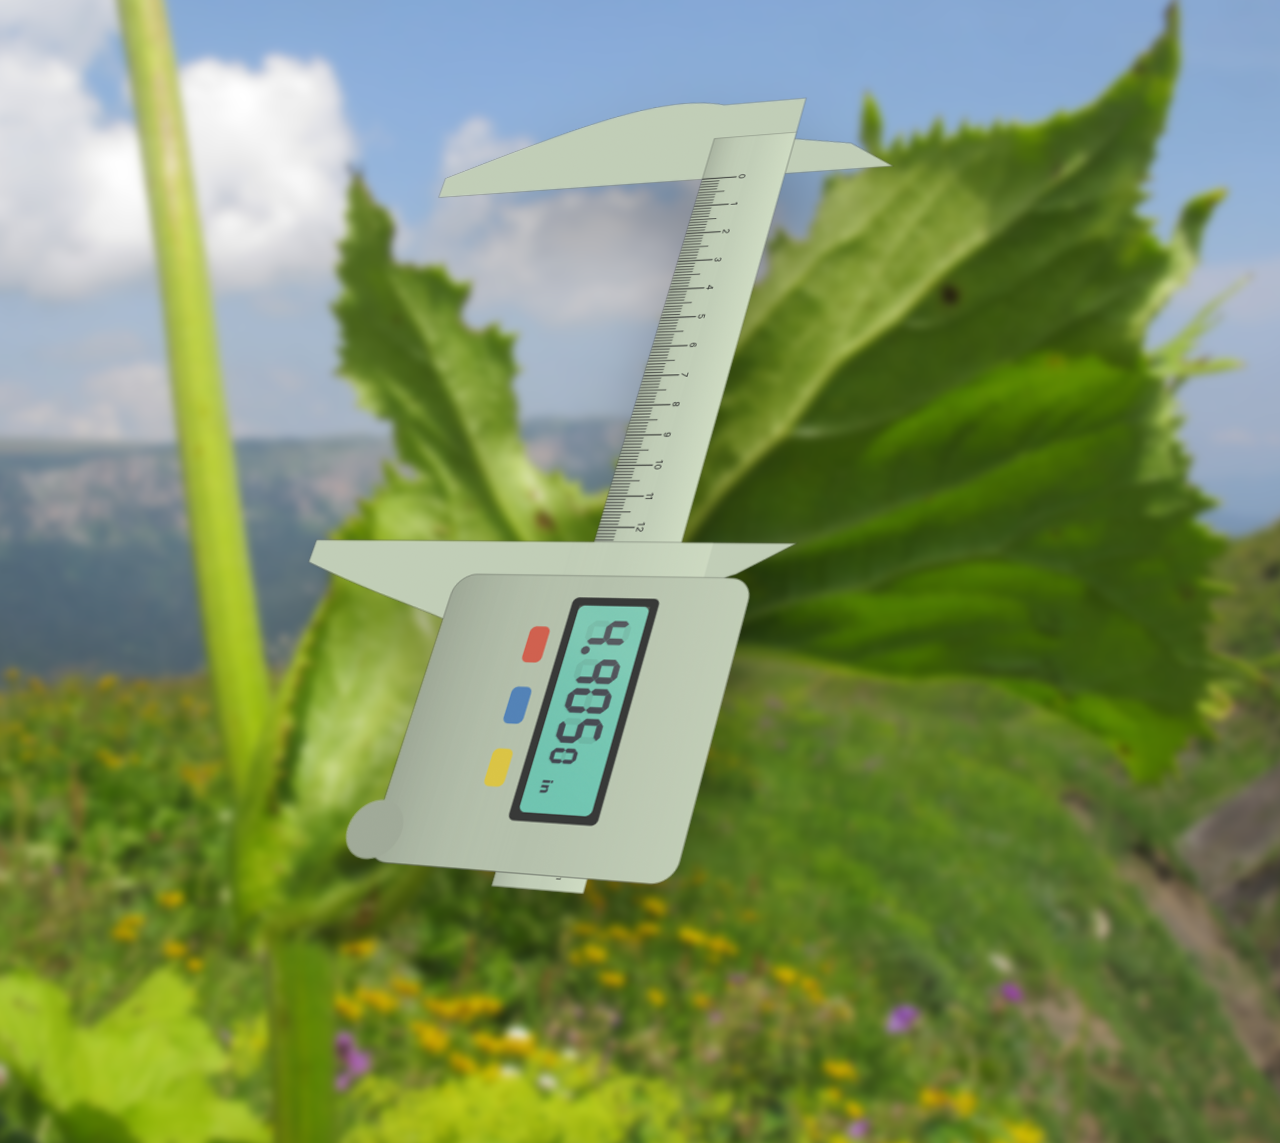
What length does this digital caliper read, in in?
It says 4.9050 in
